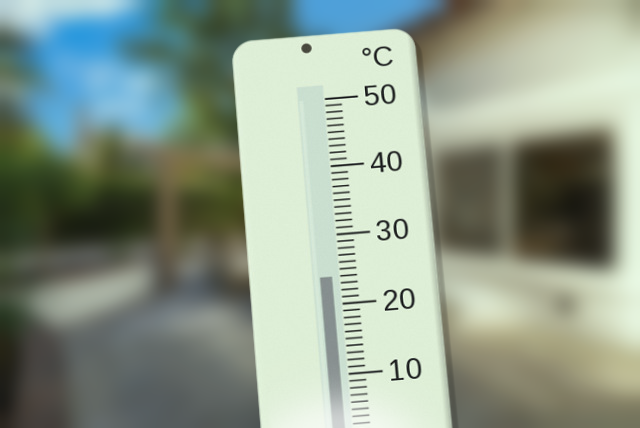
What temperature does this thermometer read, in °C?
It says 24 °C
